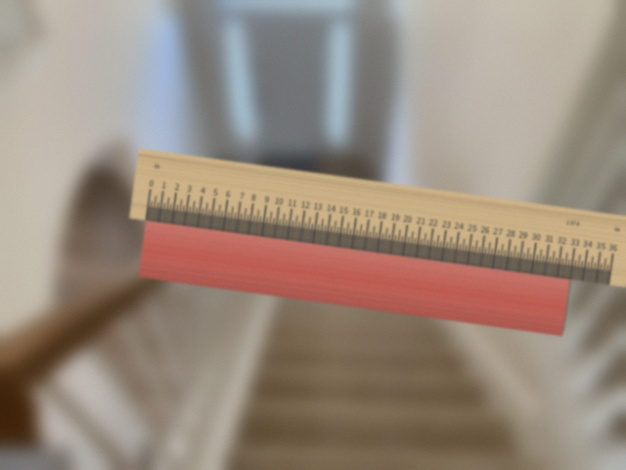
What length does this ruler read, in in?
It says 33 in
